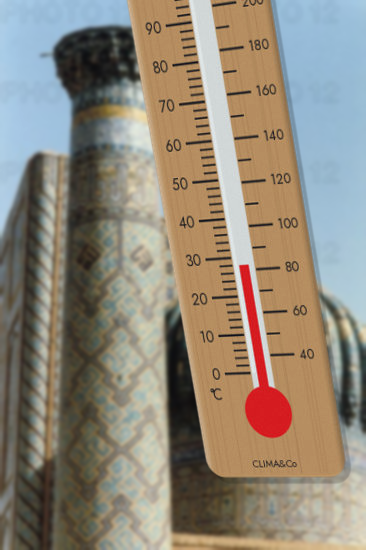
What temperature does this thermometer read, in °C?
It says 28 °C
